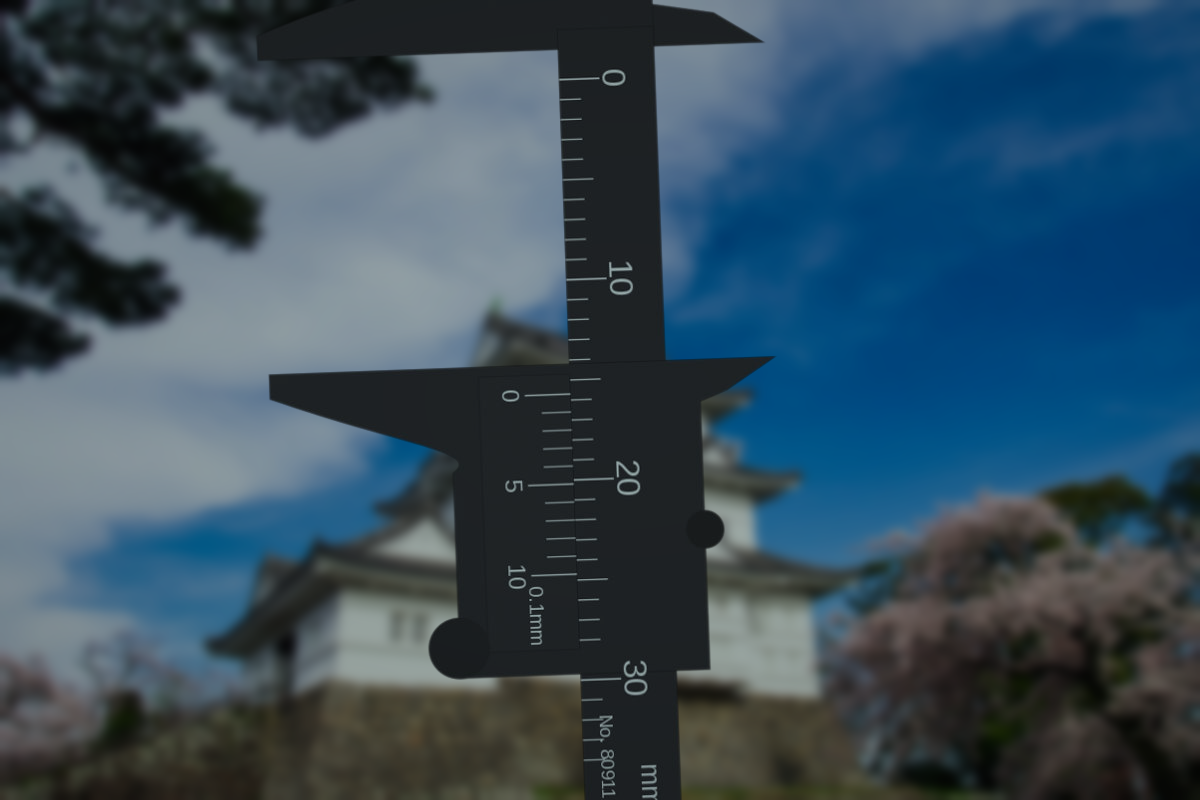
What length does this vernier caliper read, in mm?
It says 15.7 mm
